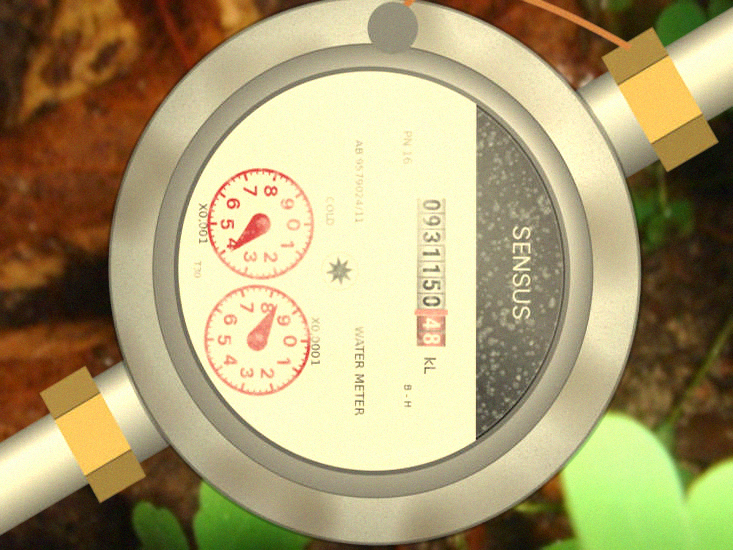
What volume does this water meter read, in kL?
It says 931150.4838 kL
